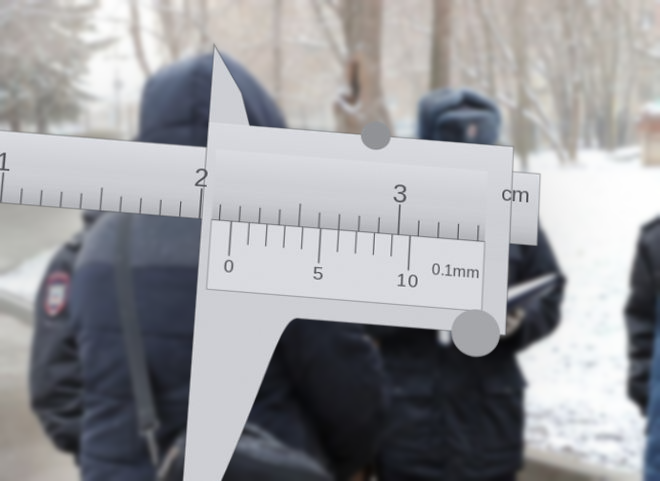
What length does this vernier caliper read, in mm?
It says 21.6 mm
